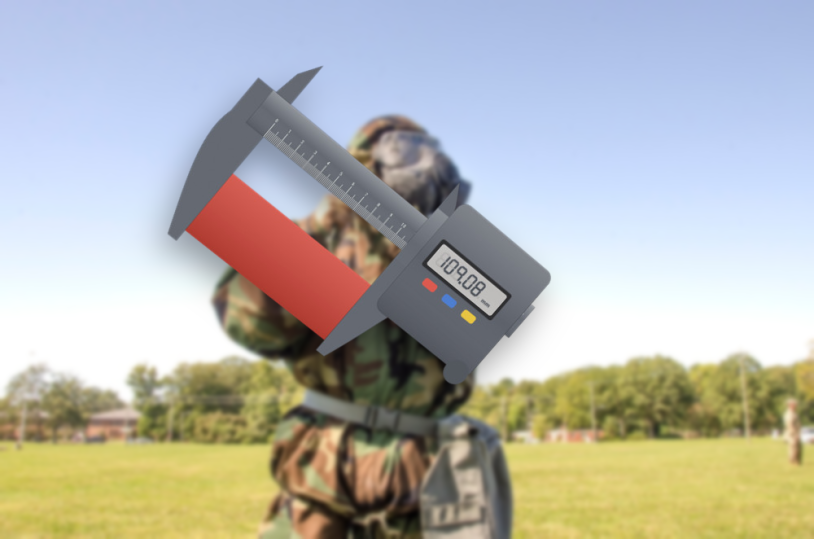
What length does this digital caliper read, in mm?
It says 109.08 mm
